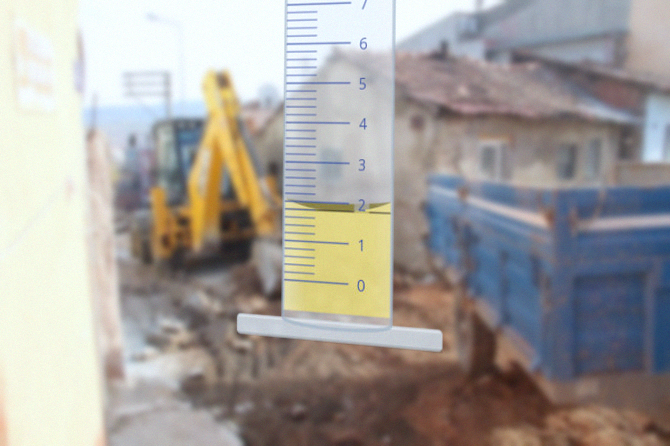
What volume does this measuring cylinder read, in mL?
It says 1.8 mL
